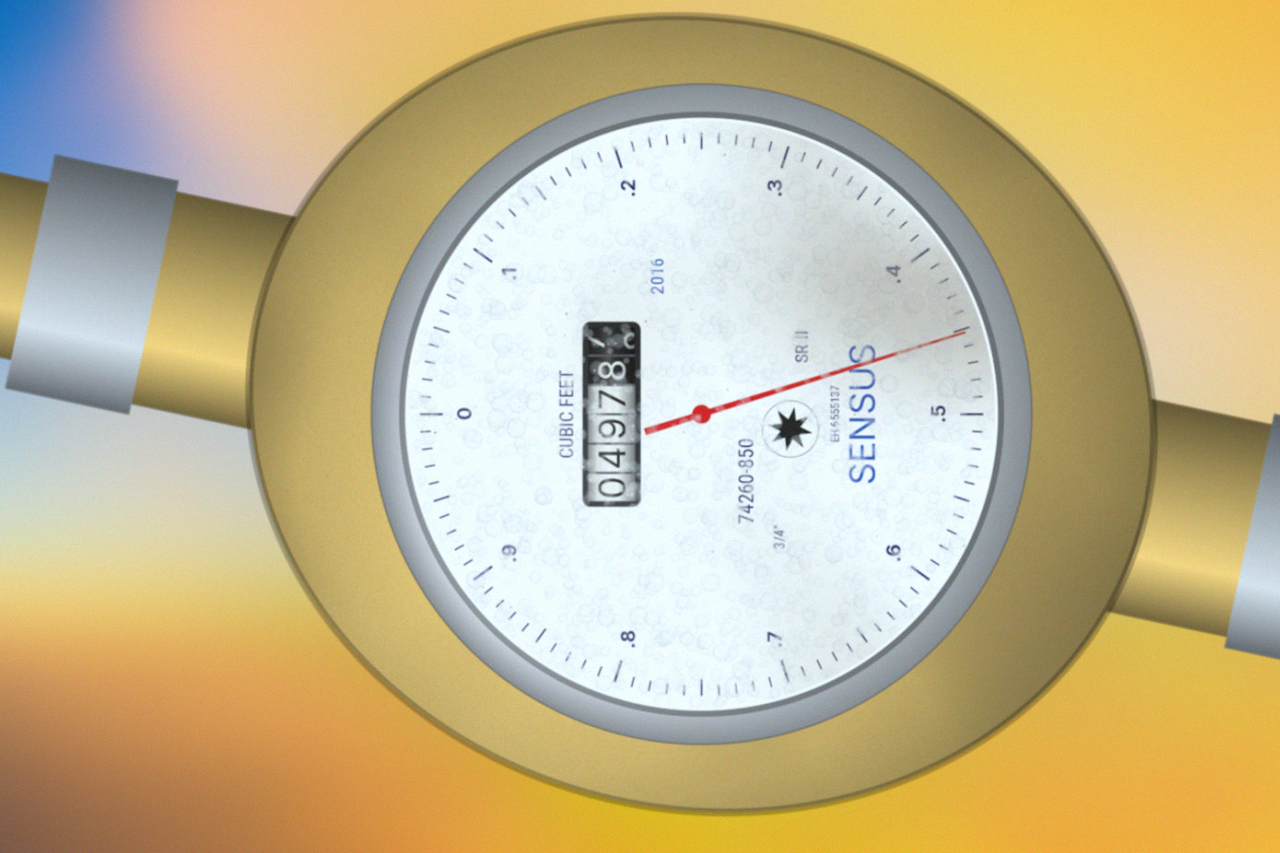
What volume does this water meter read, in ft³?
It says 49787.45 ft³
